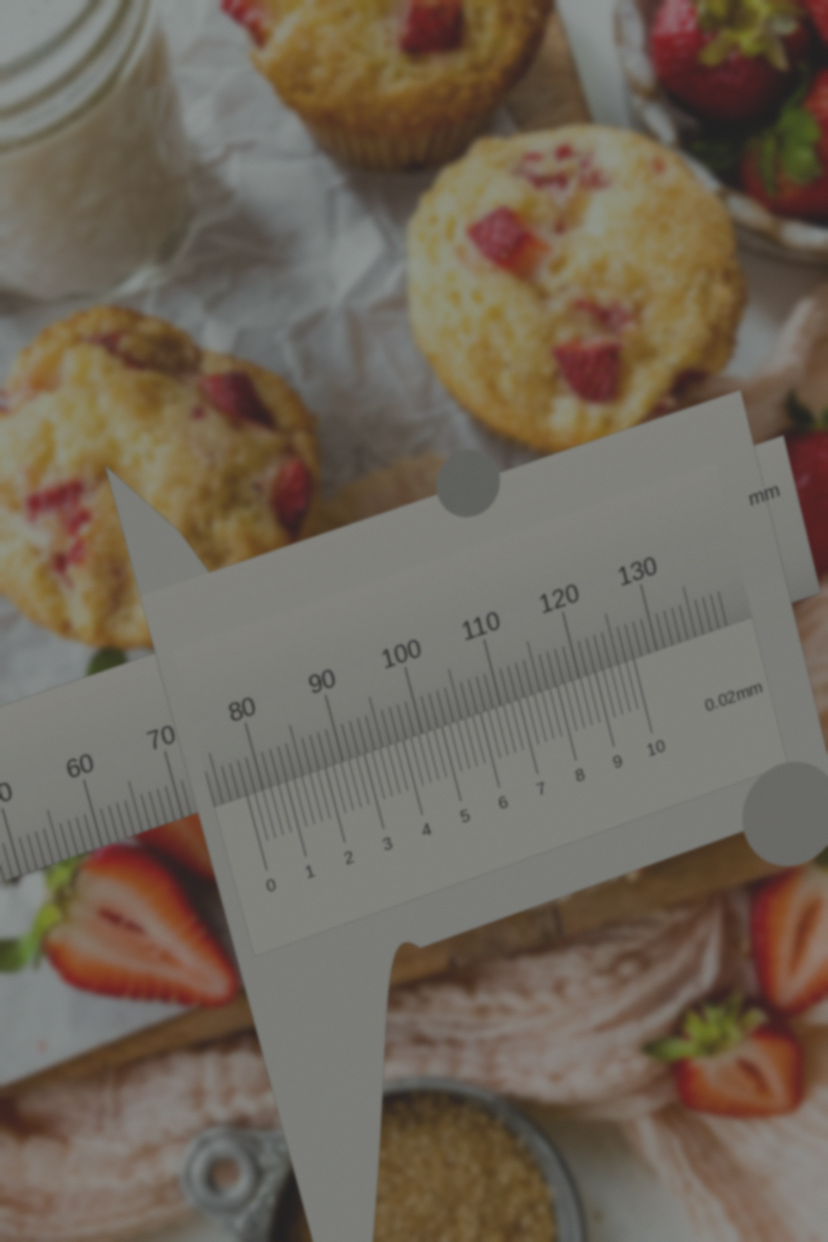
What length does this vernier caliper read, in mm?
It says 78.0 mm
